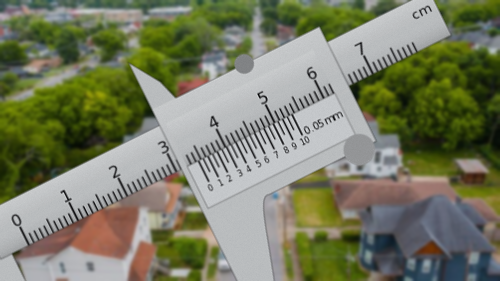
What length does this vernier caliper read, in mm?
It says 34.5 mm
